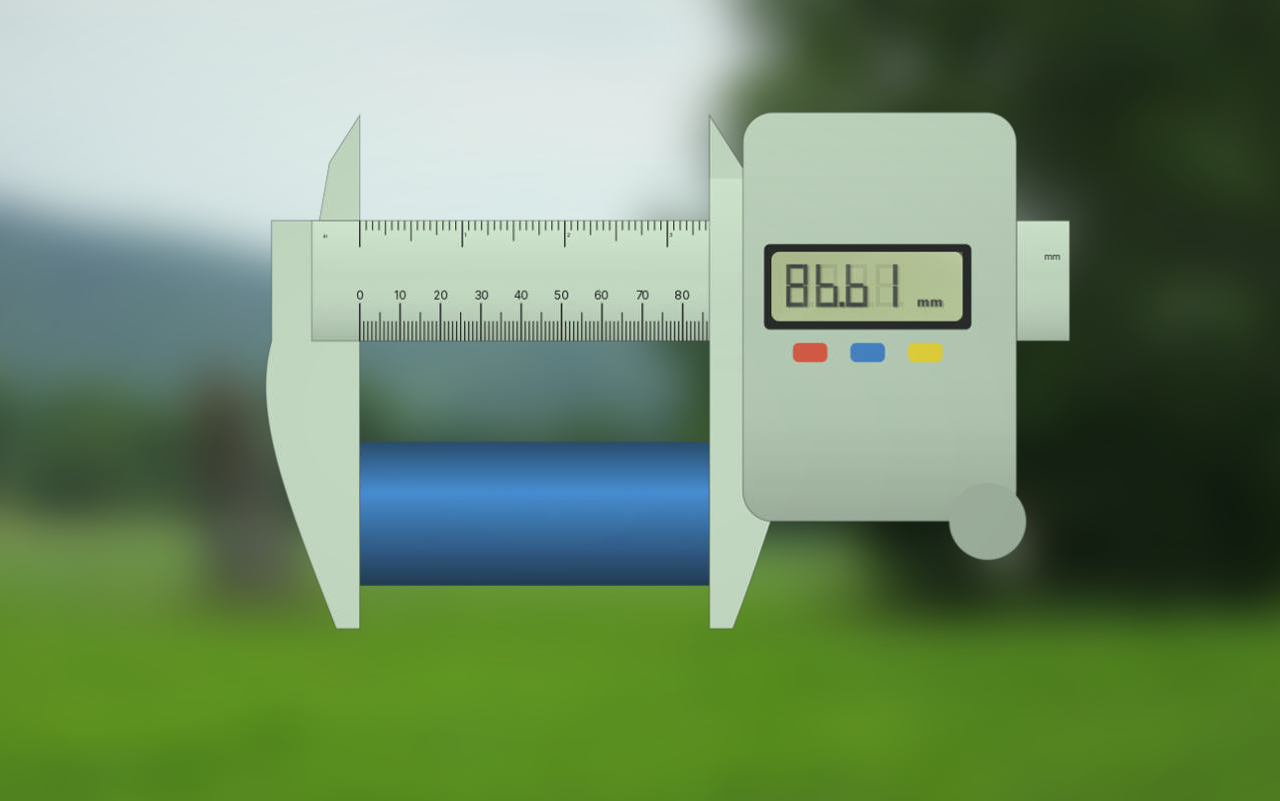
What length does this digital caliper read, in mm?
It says 86.61 mm
